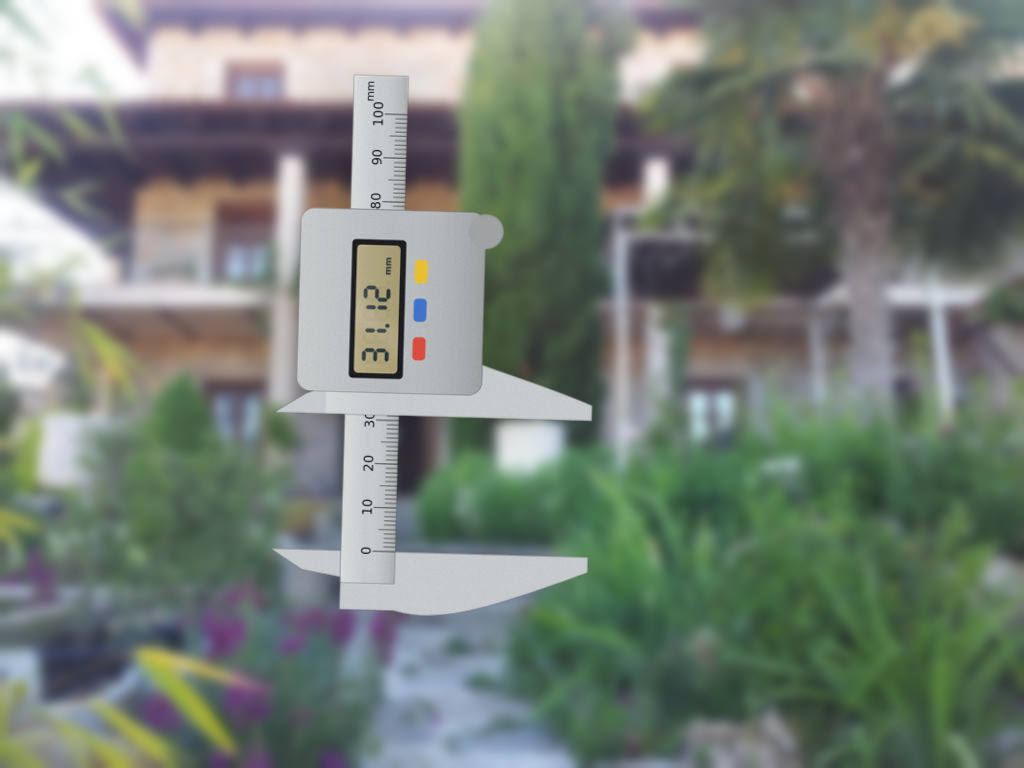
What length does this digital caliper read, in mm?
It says 31.12 mm
